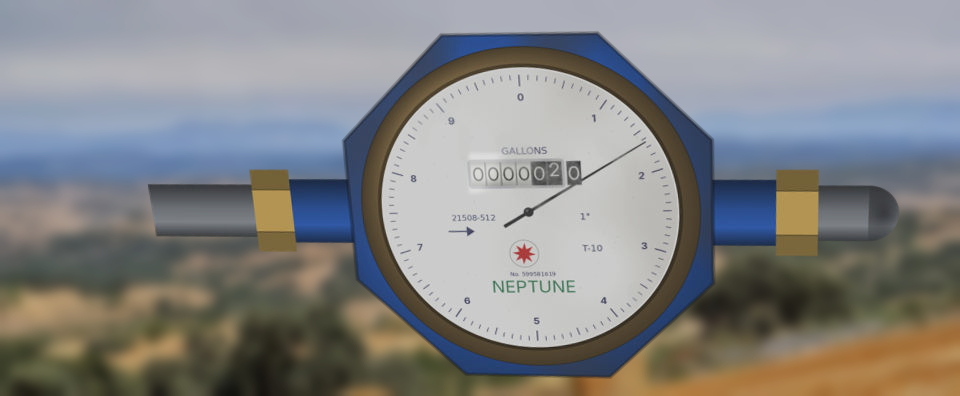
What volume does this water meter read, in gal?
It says 21.6 gal
